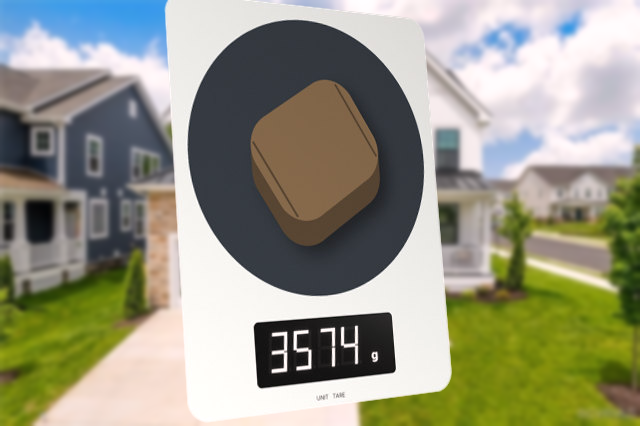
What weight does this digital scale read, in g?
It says 3574 g
